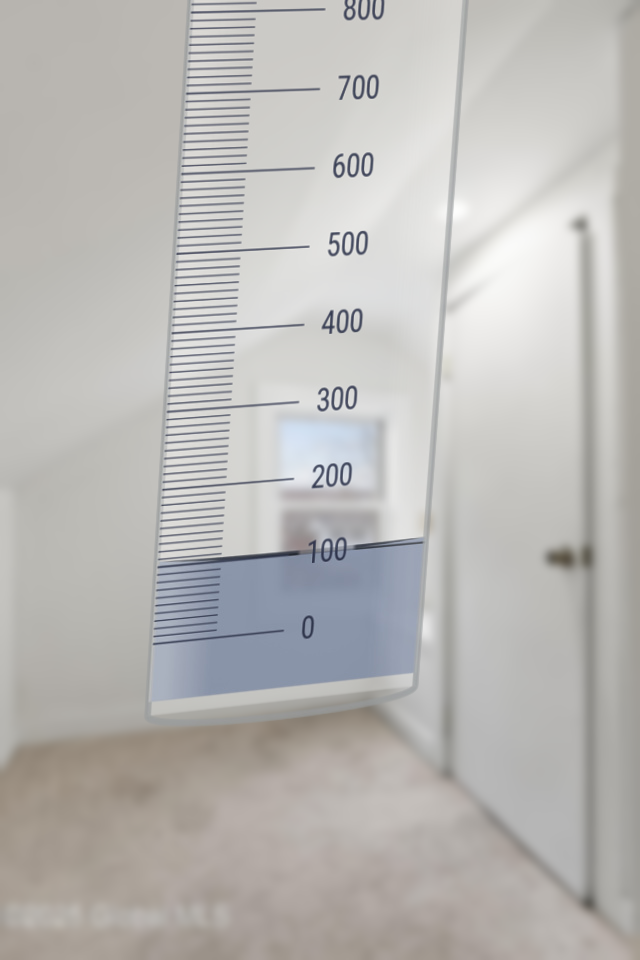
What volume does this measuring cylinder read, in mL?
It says 100 mL
